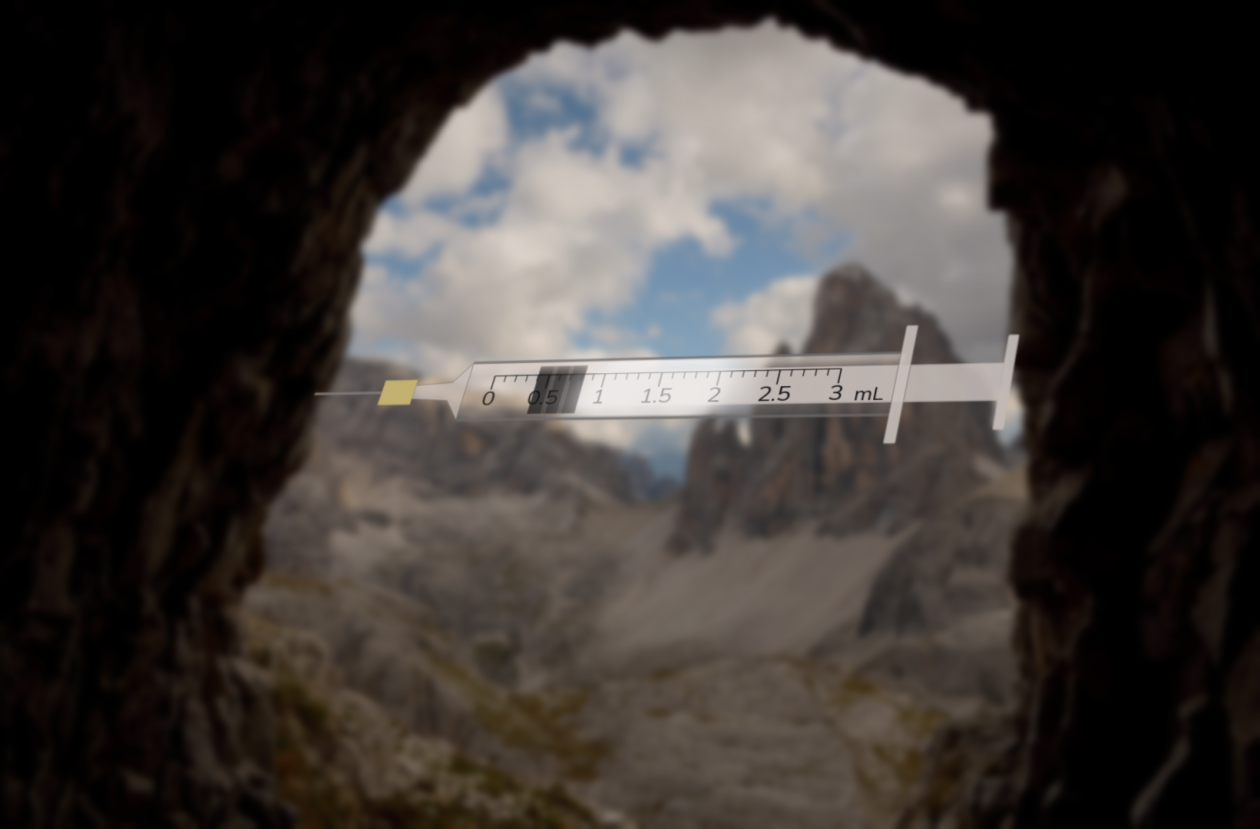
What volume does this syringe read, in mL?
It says 0.4 mL
